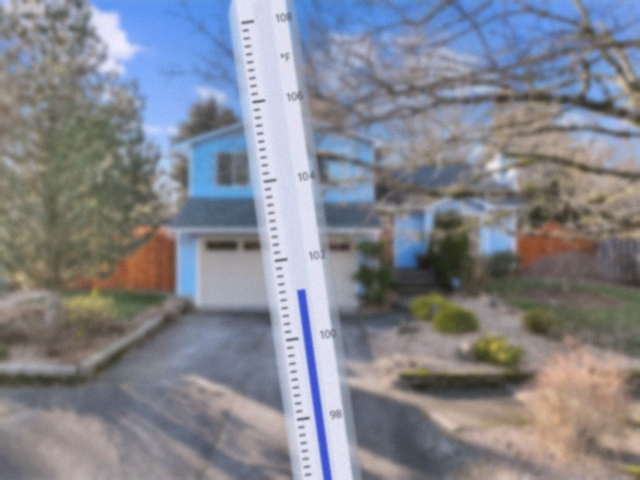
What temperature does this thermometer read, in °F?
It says 101.2 °F
